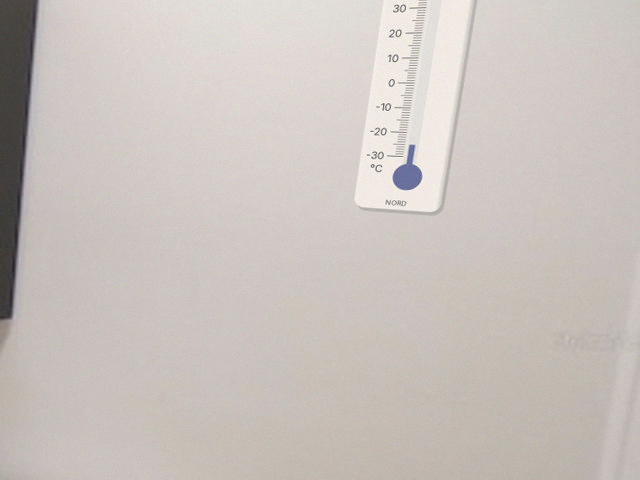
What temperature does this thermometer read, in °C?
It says -25 °C
